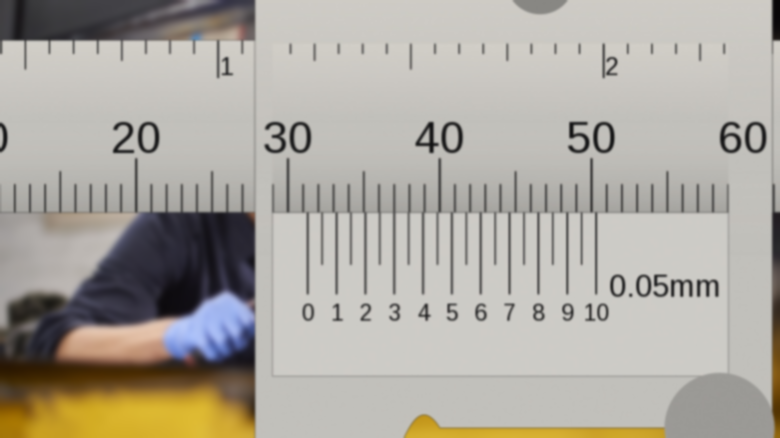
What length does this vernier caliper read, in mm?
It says 31.3 mm
